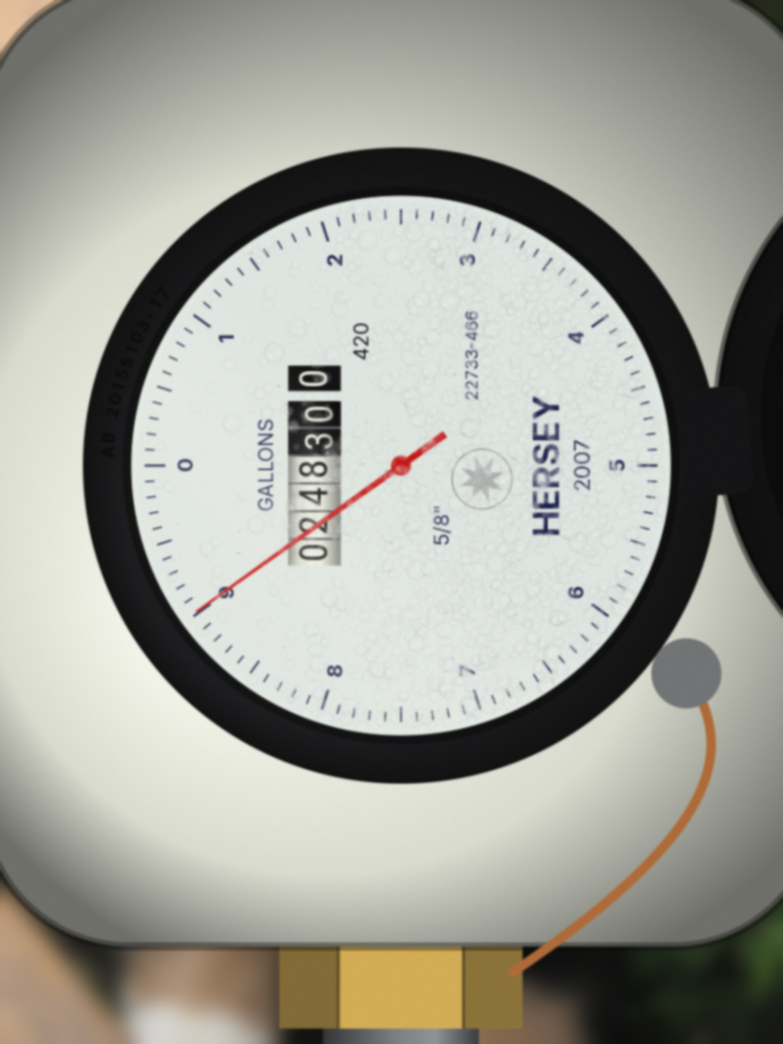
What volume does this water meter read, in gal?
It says 248299.0 gal
